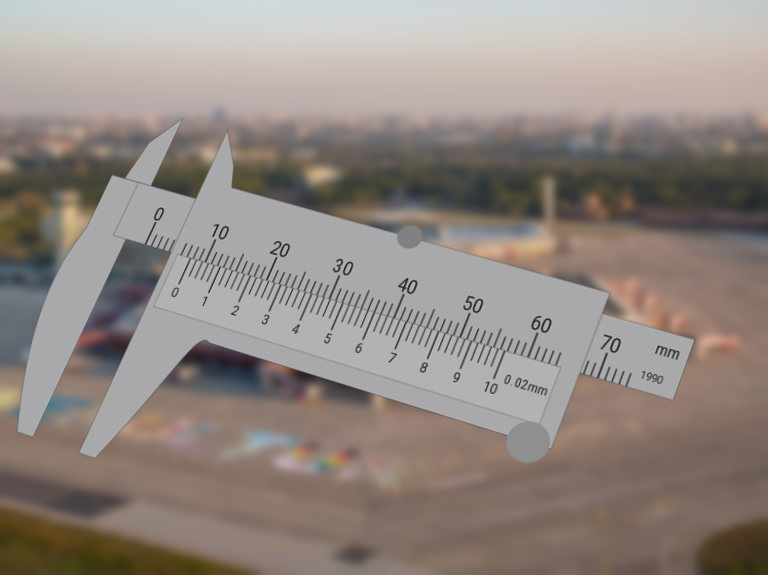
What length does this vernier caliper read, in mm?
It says 7.6 mm
